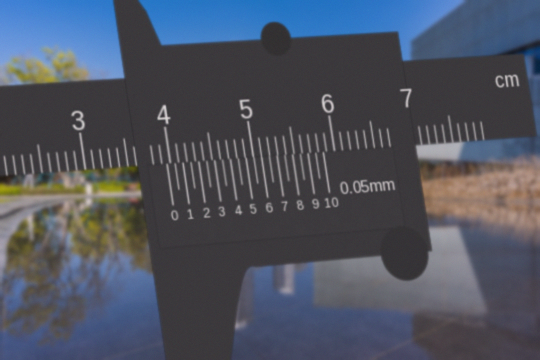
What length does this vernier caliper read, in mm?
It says 39.6 mm
